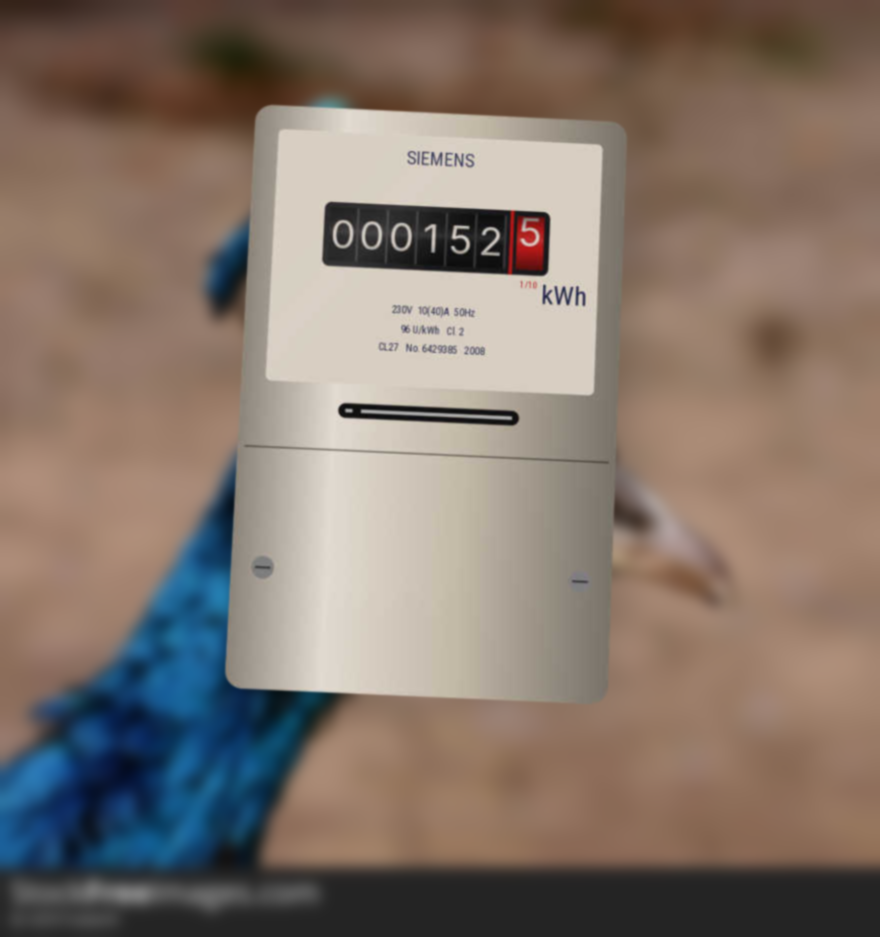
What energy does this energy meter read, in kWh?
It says 152.5 kWh
